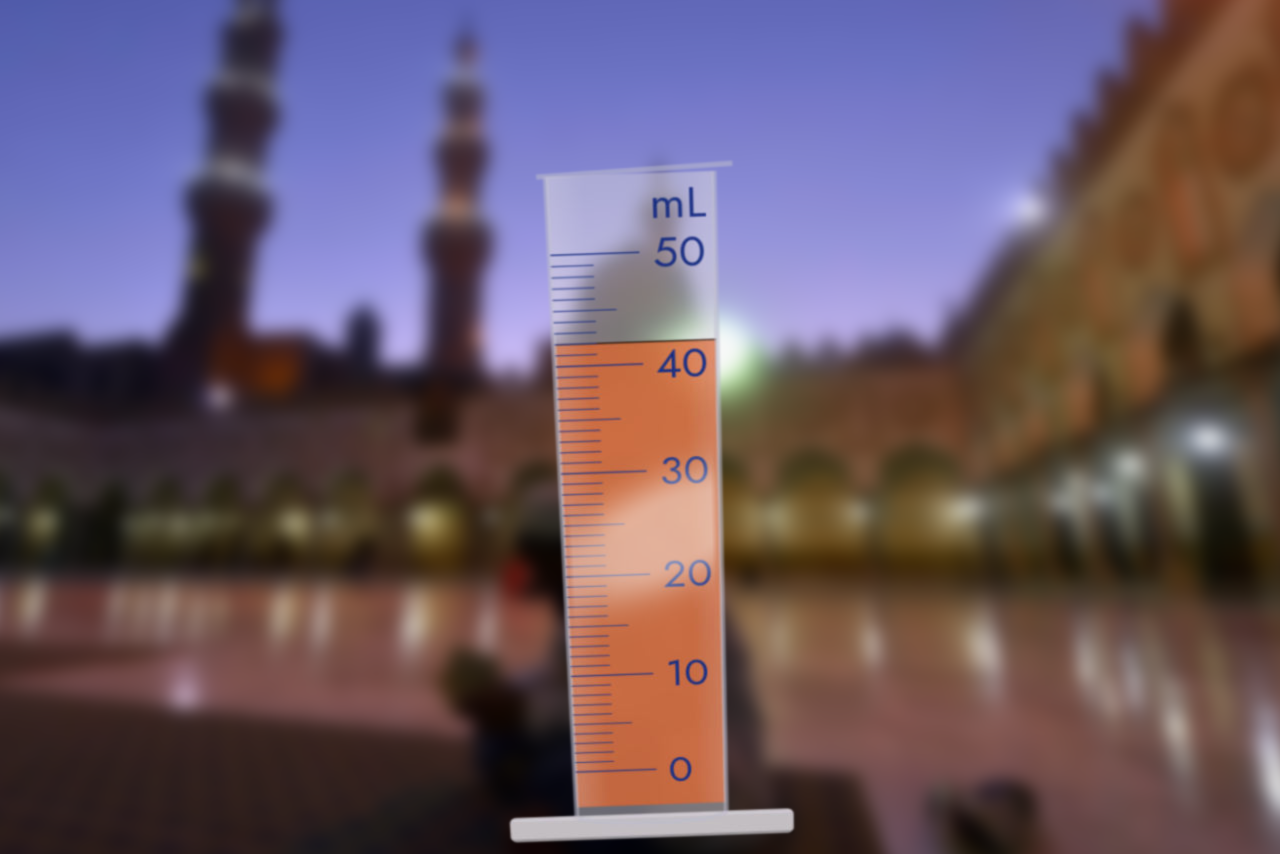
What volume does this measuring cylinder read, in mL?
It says 42 mL
